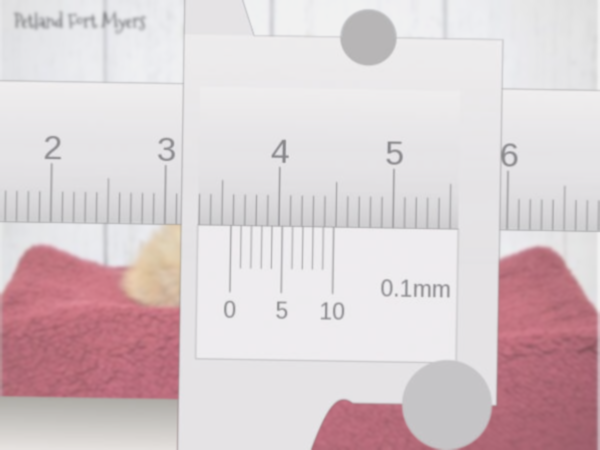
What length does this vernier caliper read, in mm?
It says 35.8 mm
